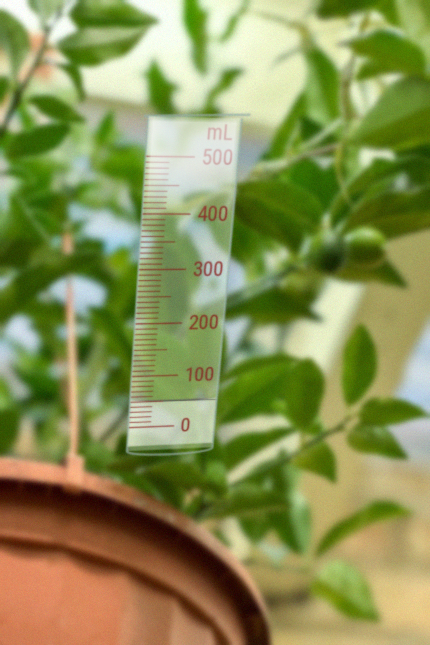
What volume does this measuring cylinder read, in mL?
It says 50 mL
